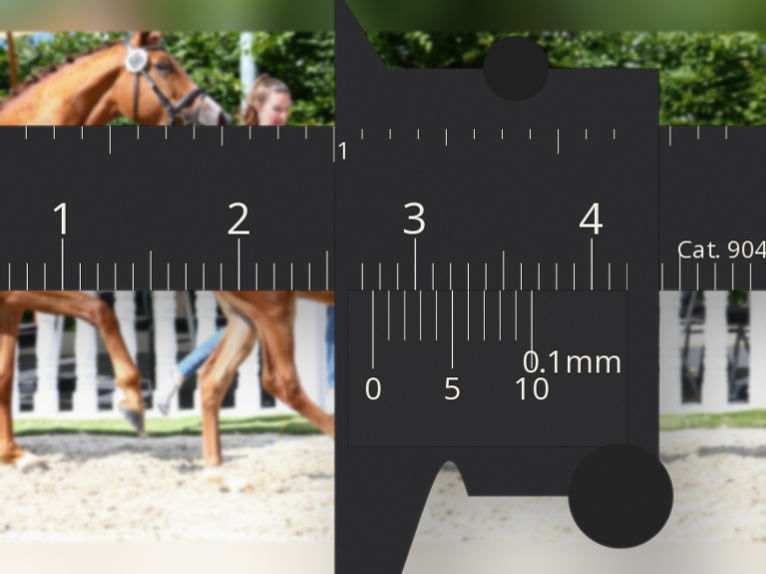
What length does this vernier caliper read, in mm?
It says 27.6 mm
